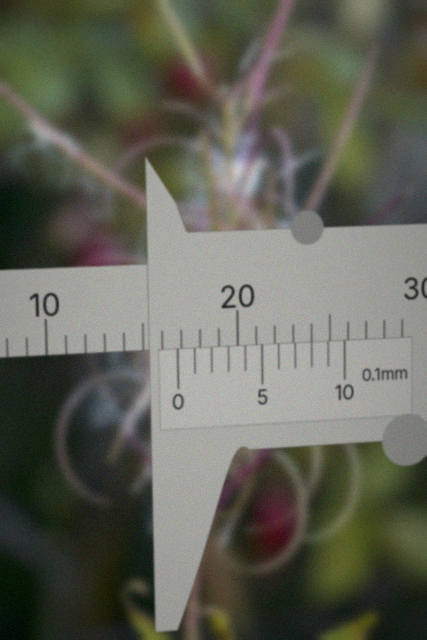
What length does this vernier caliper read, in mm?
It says 16.8 mm
